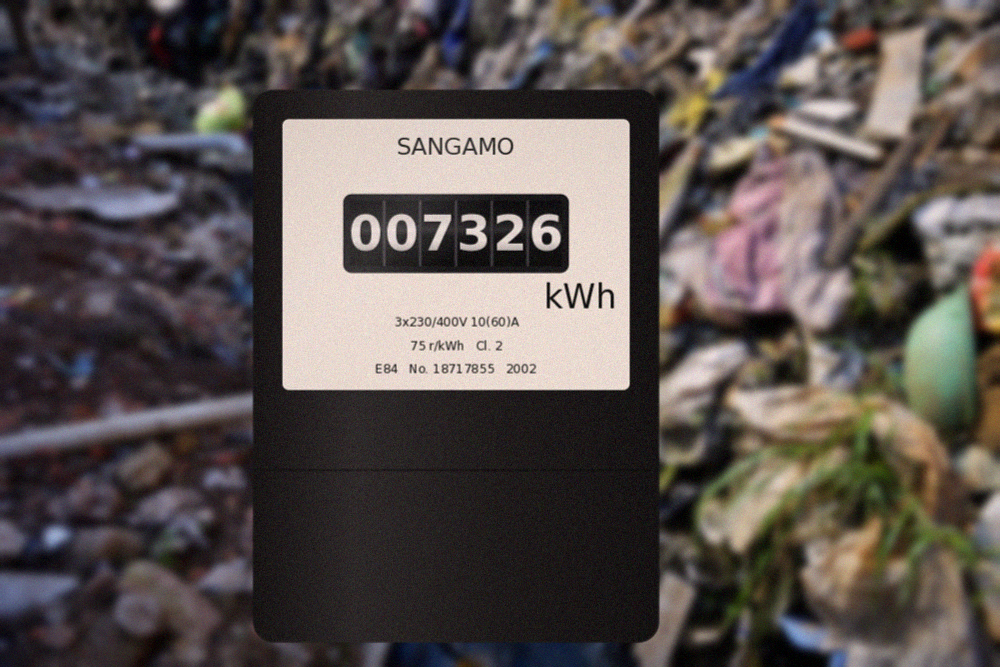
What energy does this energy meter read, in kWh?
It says 7326 kWh
